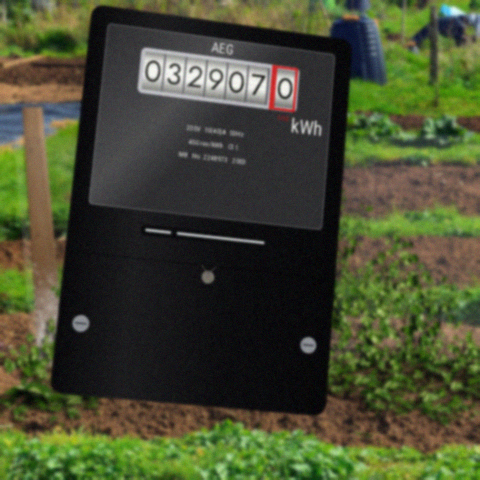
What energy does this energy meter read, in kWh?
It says 32907.0 kWh
